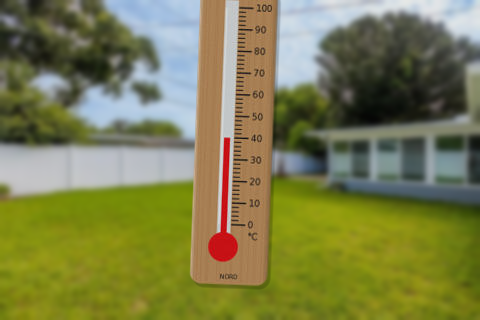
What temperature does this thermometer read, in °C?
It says 40 °C
